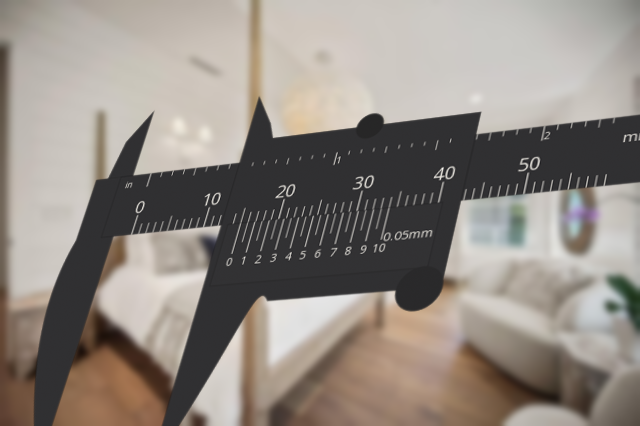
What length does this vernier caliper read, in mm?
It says 15.0 mm
